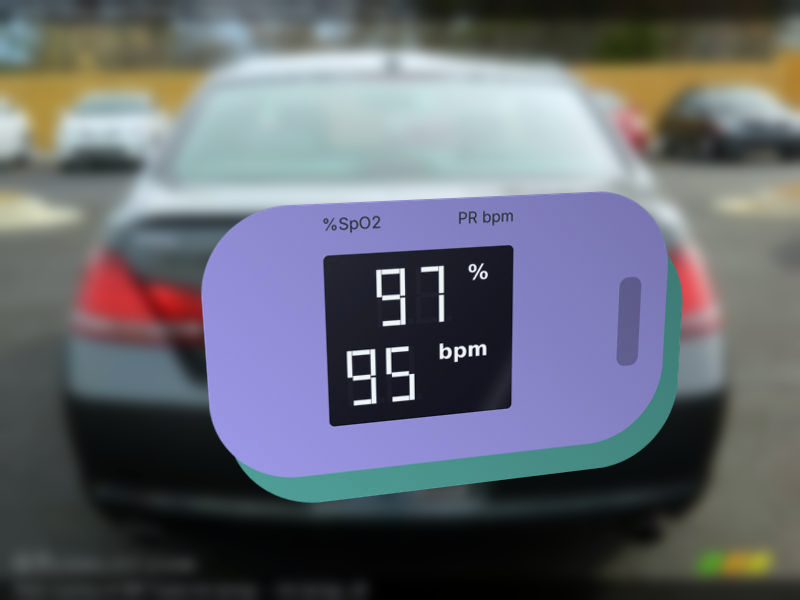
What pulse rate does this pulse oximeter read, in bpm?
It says 95 bpm
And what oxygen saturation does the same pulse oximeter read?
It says 97 %
